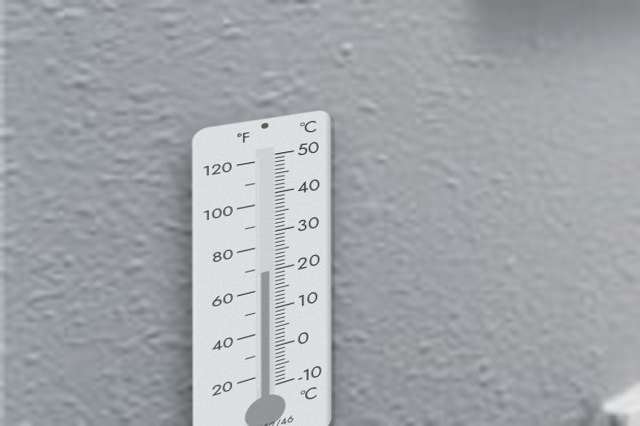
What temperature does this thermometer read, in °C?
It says 20 °C
